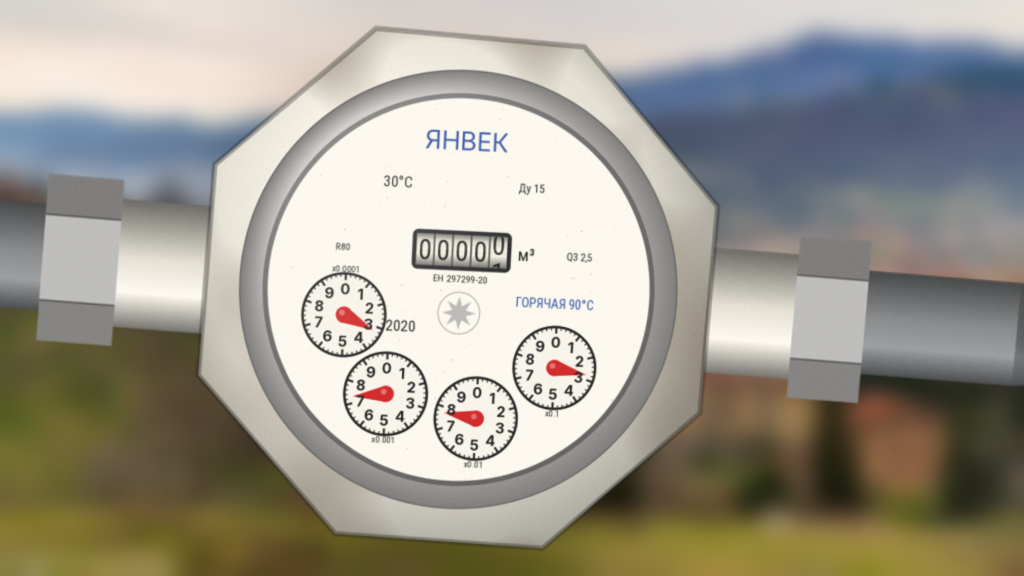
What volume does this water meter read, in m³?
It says 0.2773 m³
